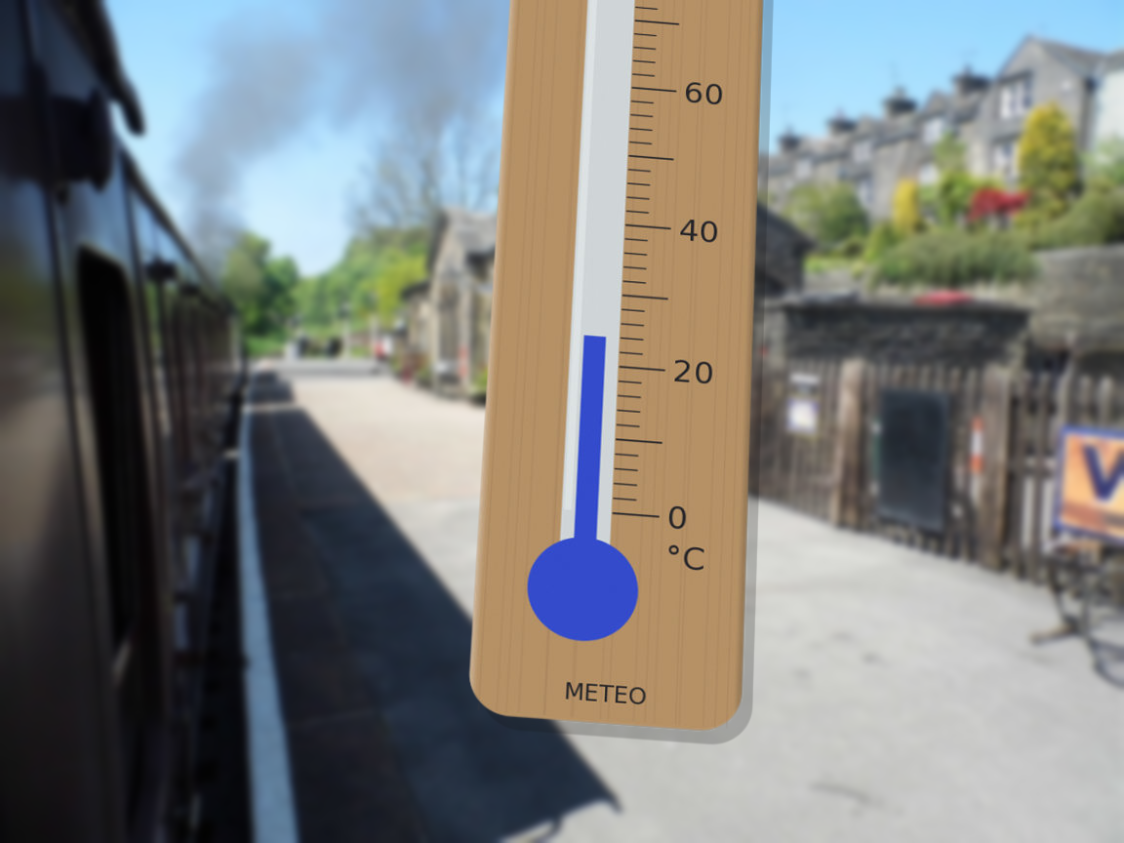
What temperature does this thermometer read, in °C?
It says 24 °C
